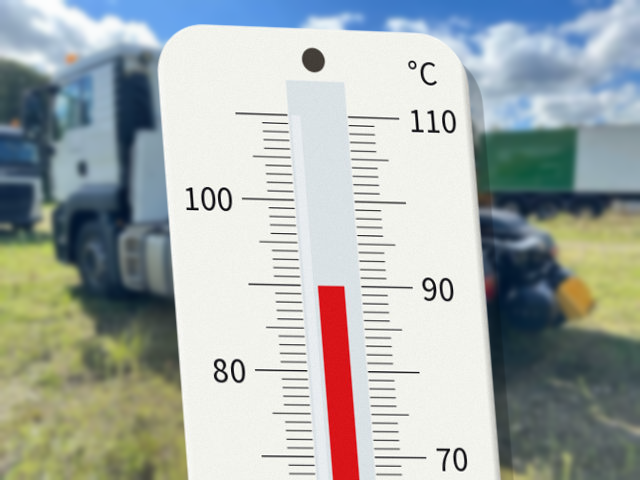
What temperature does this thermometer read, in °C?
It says 90 °C
